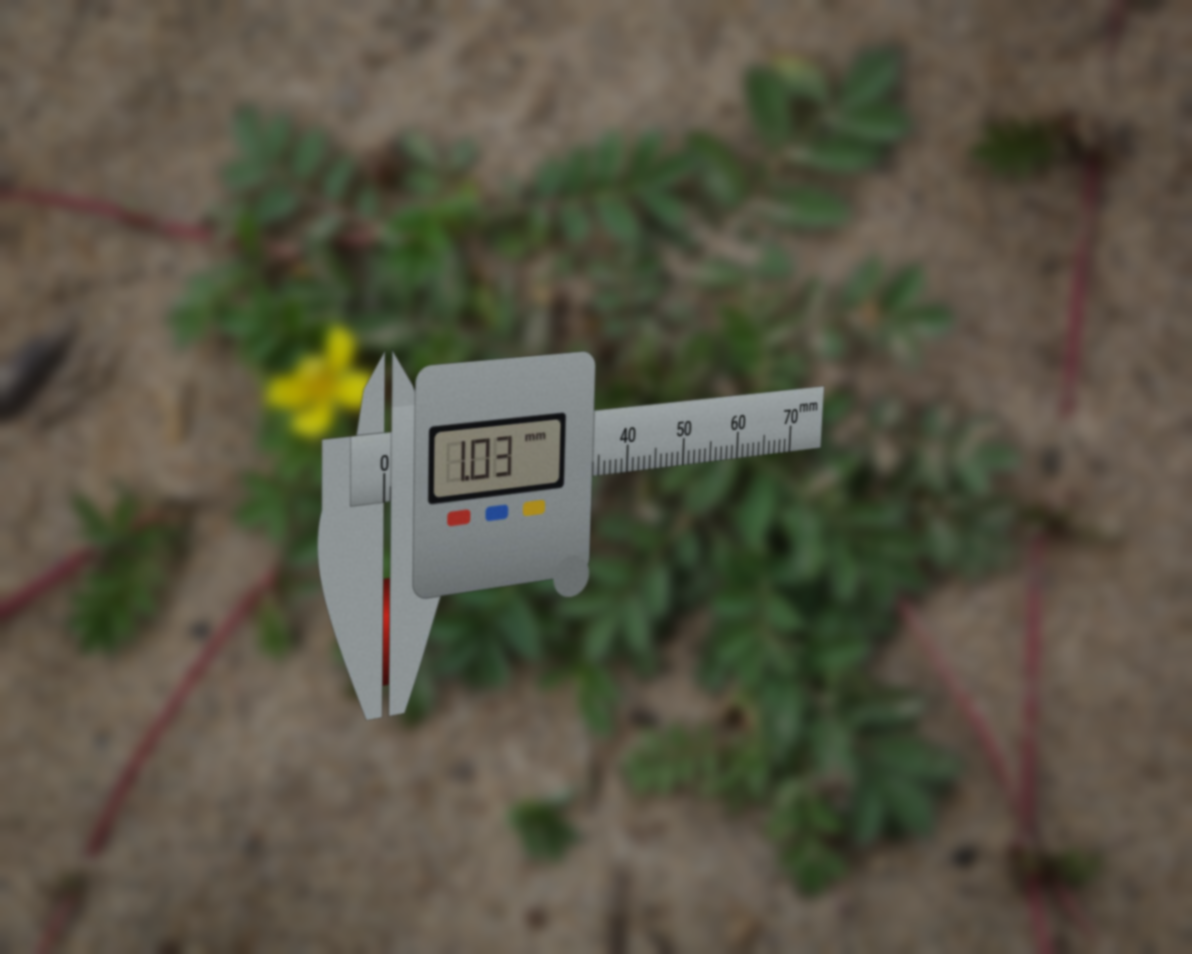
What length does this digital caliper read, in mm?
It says 1.03 mm
